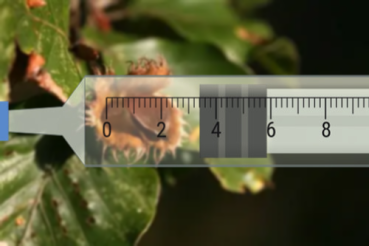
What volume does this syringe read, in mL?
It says 3.4 mL
